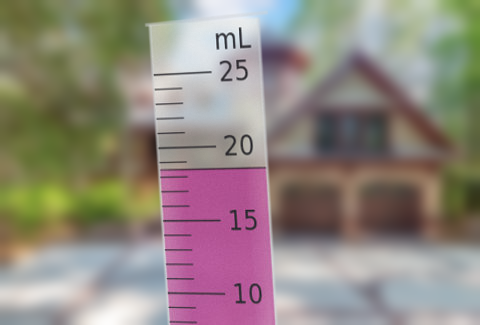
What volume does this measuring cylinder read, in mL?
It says 18.5 mL
